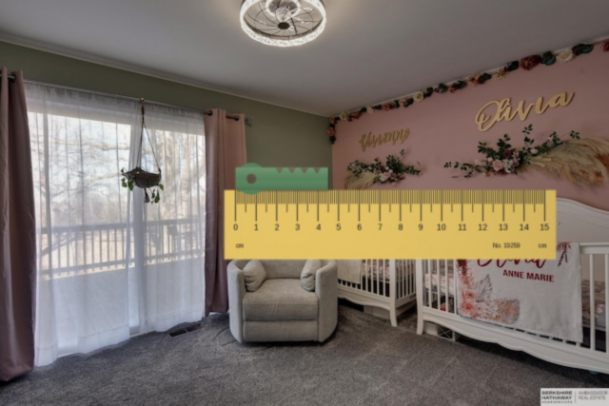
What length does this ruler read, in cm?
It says 4.5 cm
